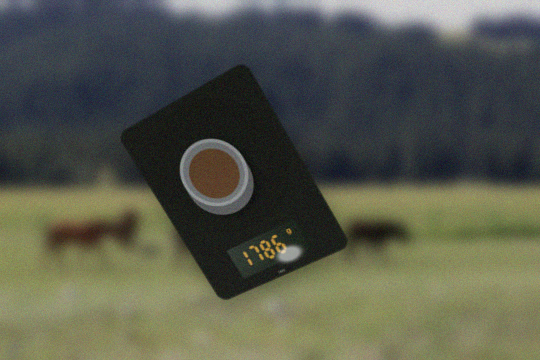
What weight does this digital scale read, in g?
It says 1786 g
